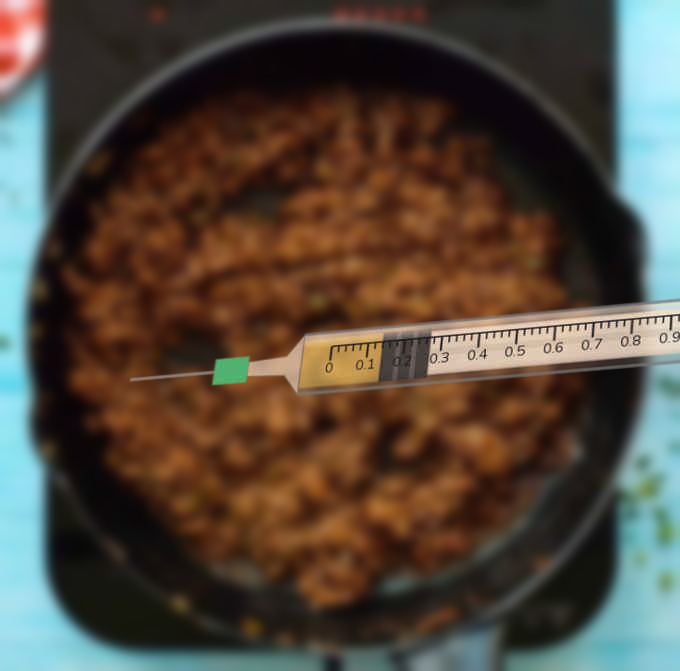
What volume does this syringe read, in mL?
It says 0.14 mL
